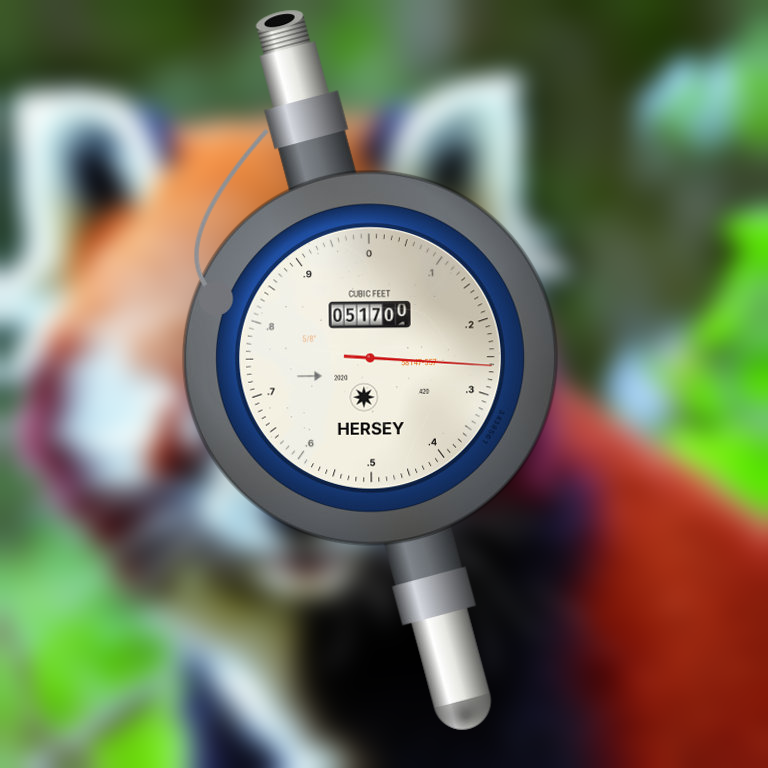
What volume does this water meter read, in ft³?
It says 51700.26 ft³
